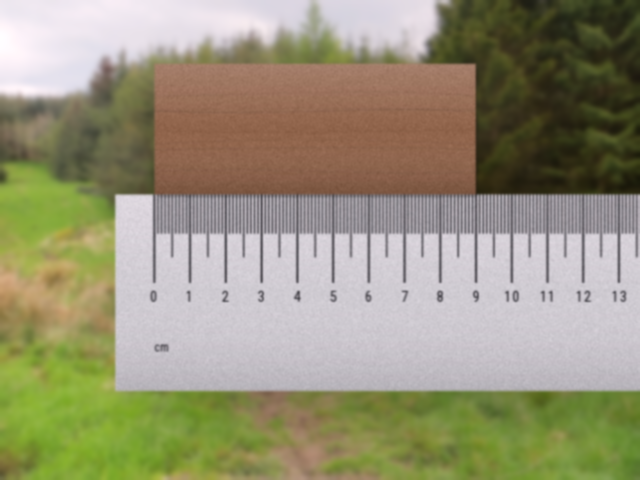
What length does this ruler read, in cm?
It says 9 cm
